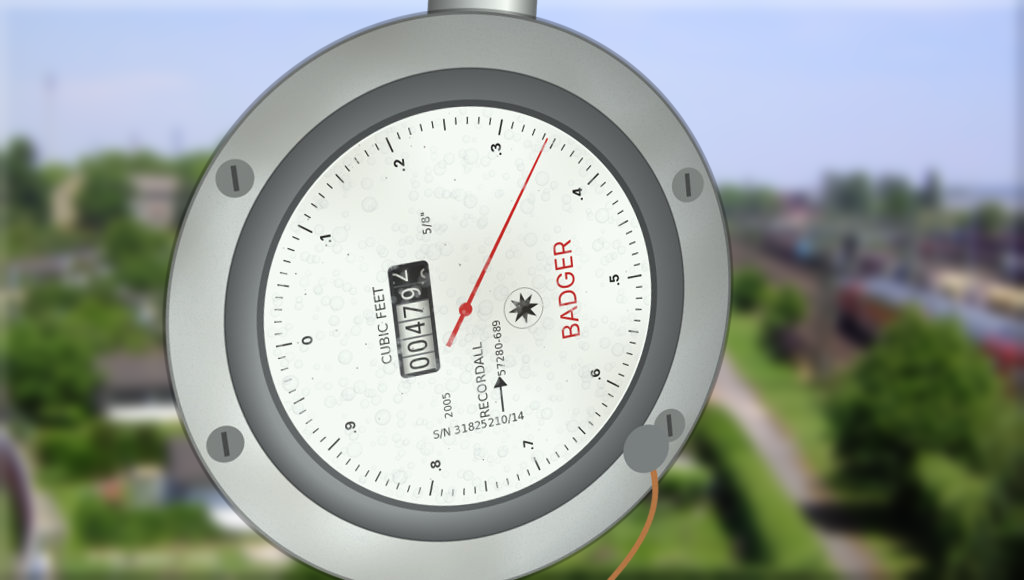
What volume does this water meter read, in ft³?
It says 4792.34 ft³
